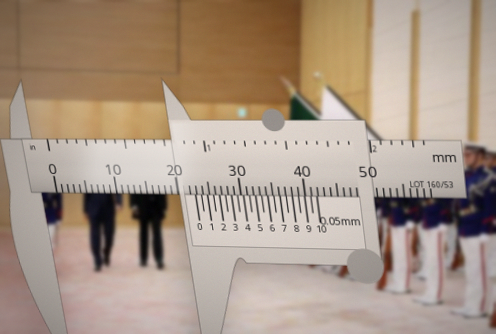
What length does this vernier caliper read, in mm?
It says 22.8 mm
